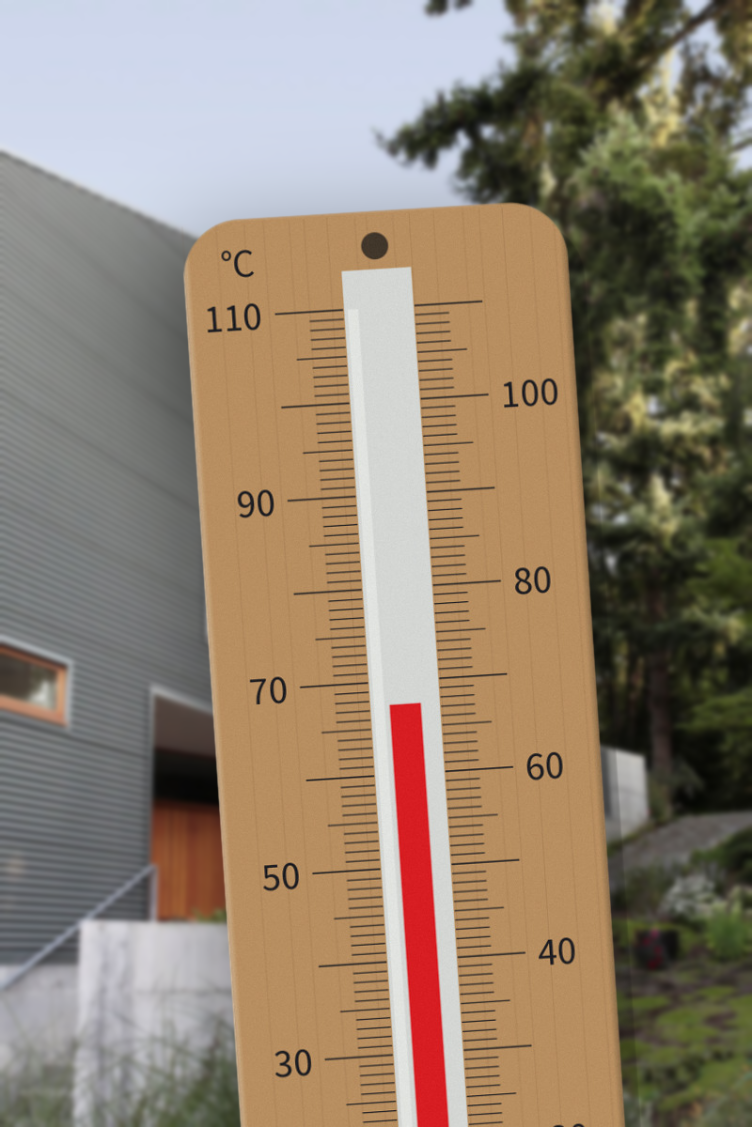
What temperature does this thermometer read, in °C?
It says 67.5 °C
